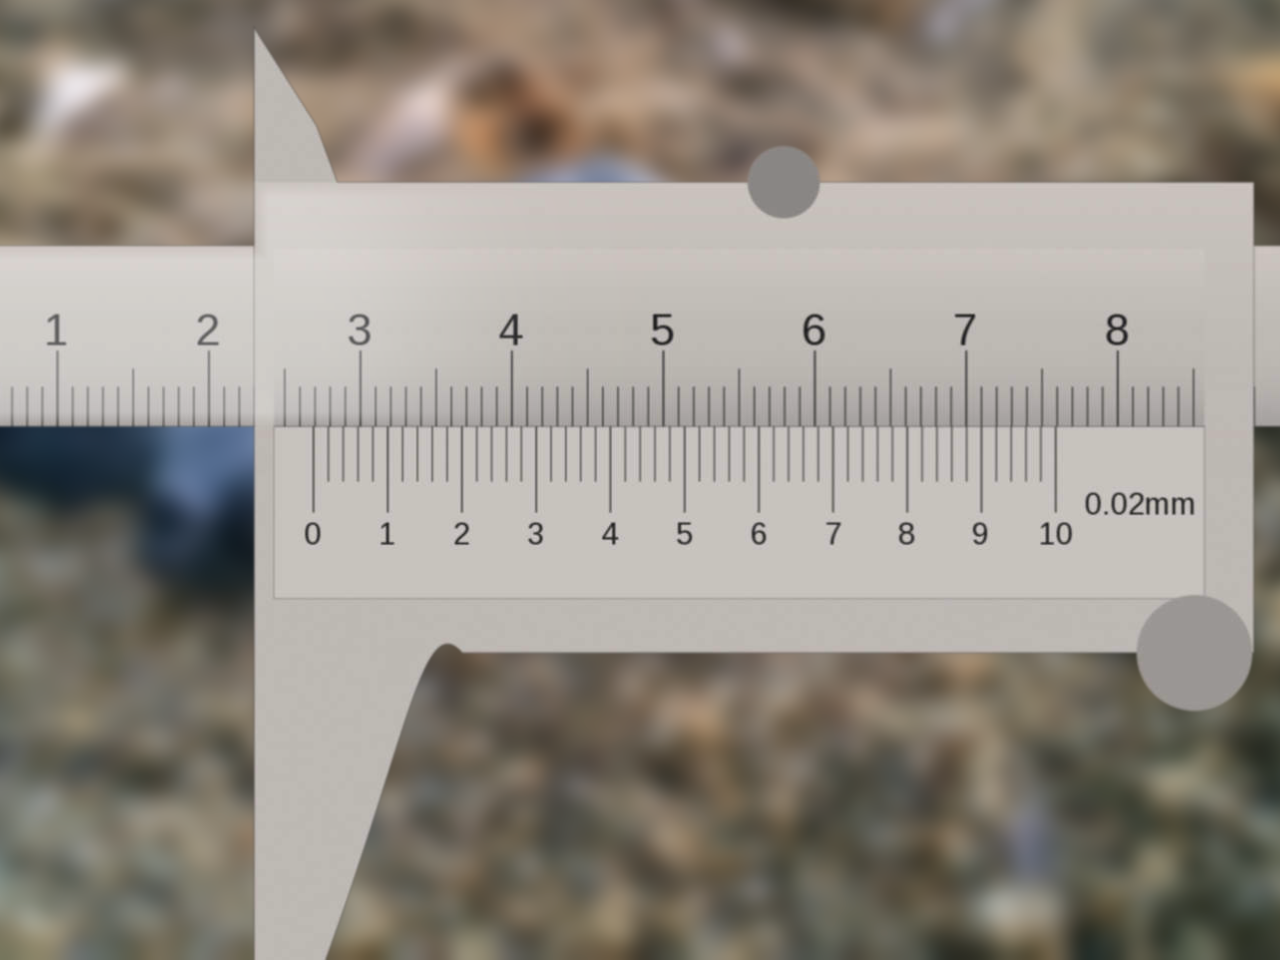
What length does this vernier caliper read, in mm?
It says 26.9 mm
